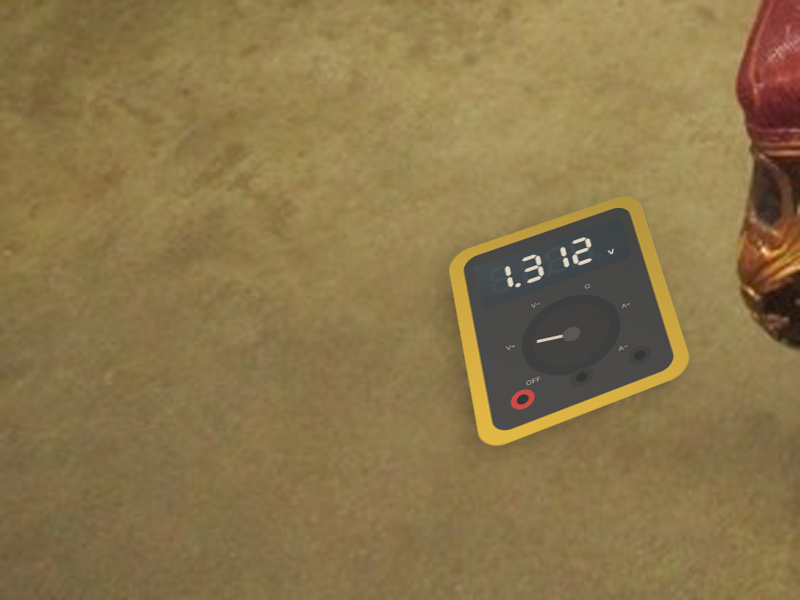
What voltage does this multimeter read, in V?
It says 1.312 V
